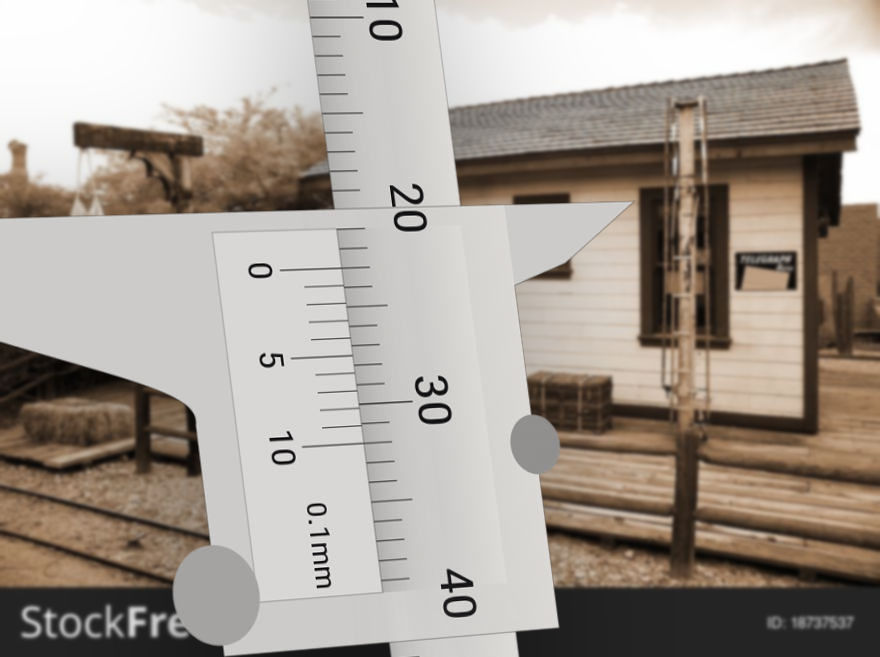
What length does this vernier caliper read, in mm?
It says 23.0 mm
